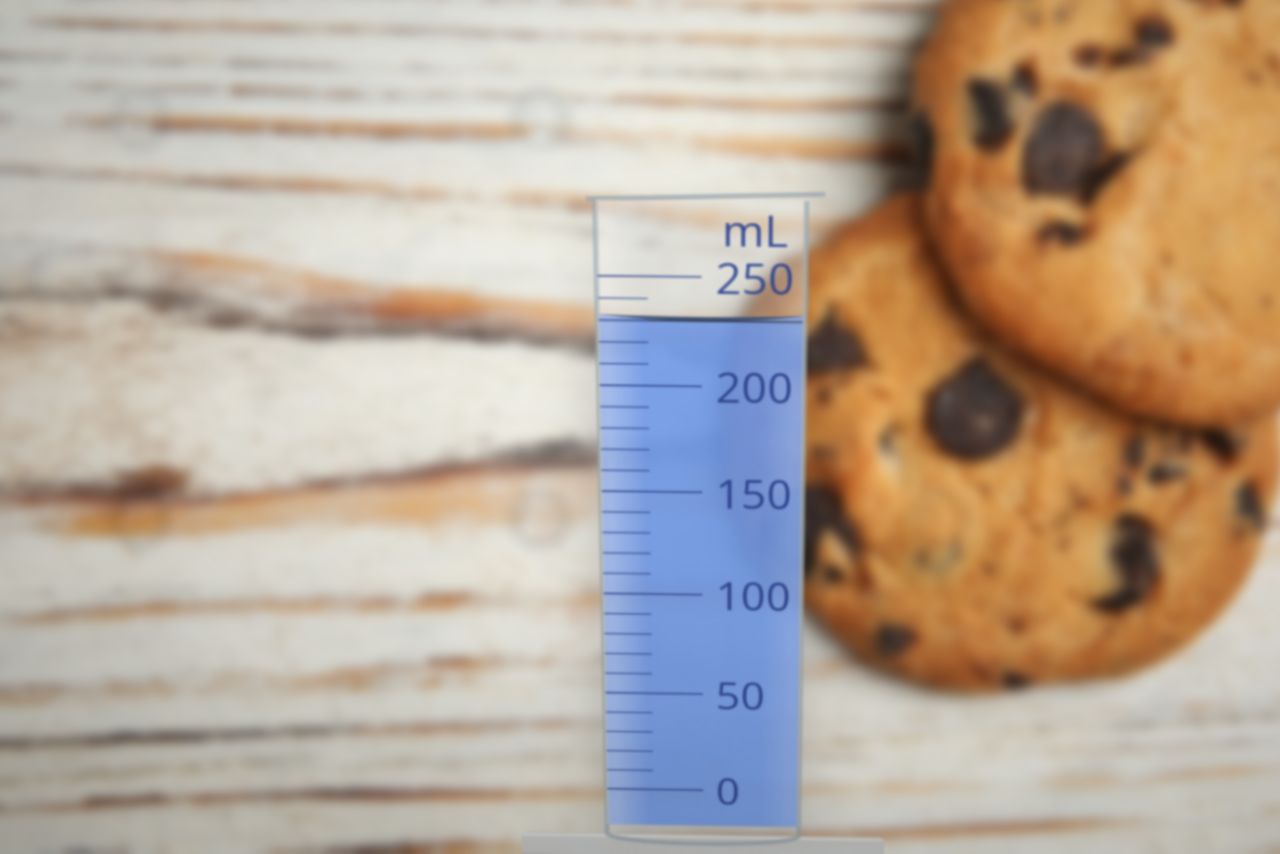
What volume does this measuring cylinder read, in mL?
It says 230 mL
